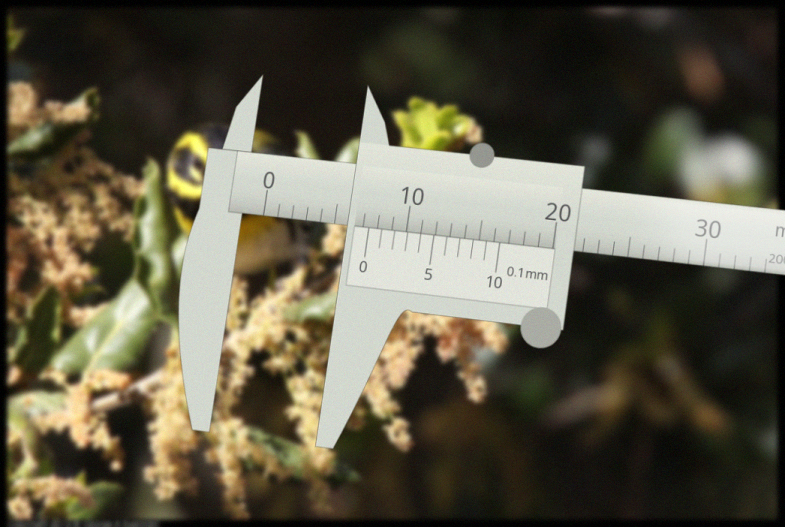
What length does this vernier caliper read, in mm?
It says 7.4 mm
